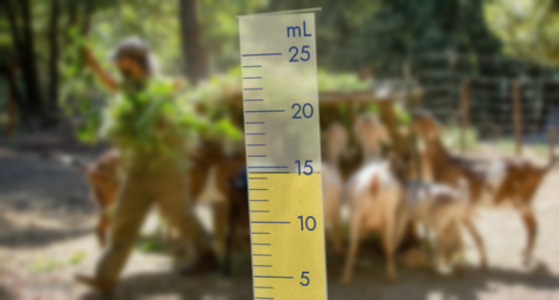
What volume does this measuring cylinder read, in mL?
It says 14.5 mL
